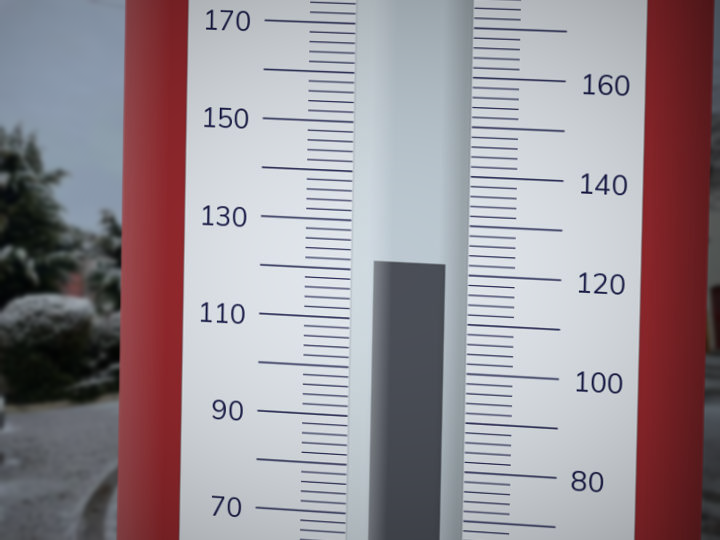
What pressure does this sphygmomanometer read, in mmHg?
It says 122 mmHg
